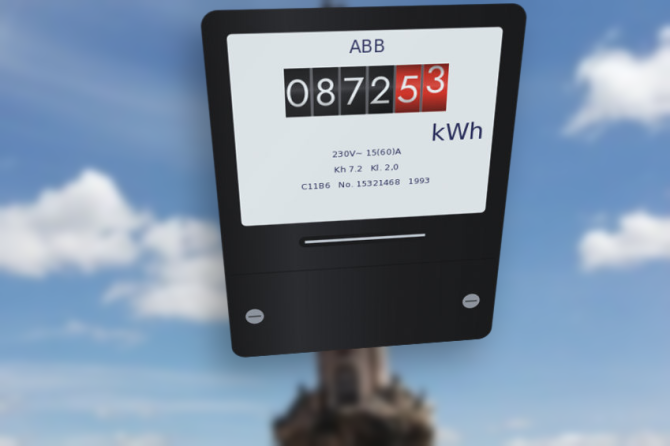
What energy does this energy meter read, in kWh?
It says 872.53 kWh
